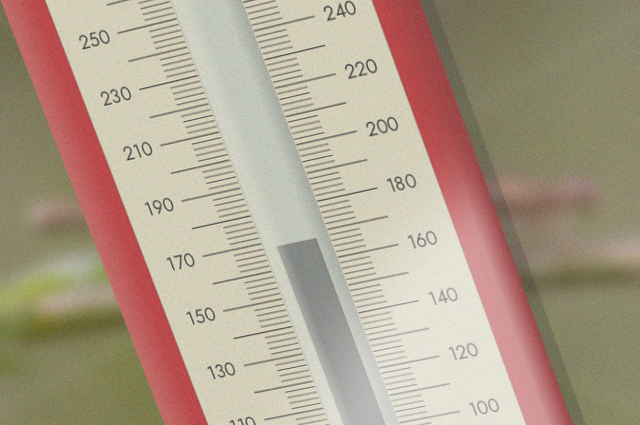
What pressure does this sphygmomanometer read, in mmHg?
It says 168 mmHg
